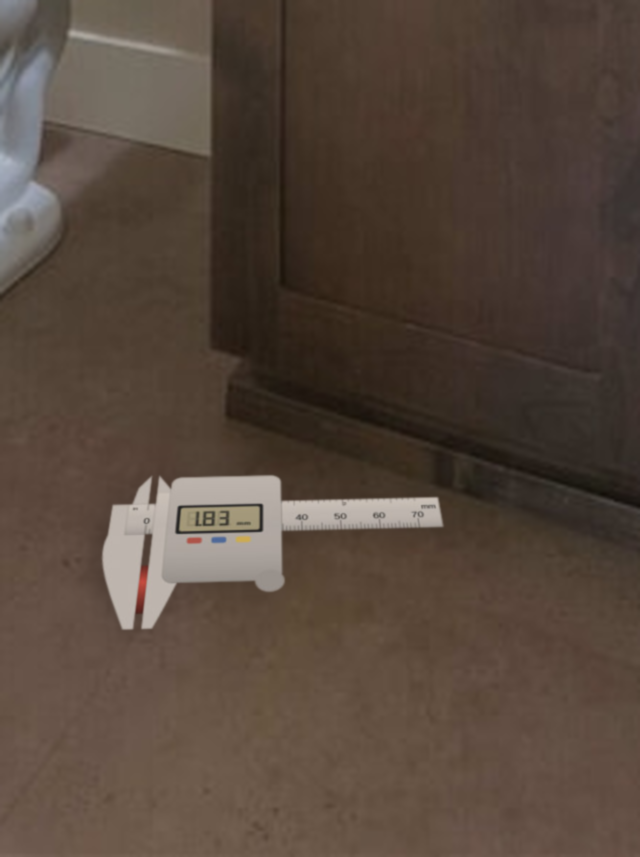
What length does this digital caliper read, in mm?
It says 1.83 mm
